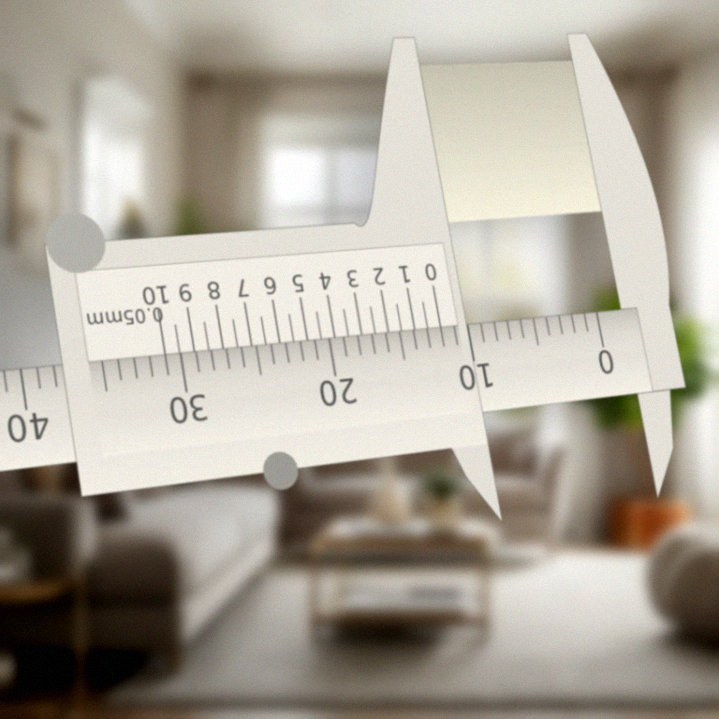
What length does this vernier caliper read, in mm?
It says 12.0 mm
